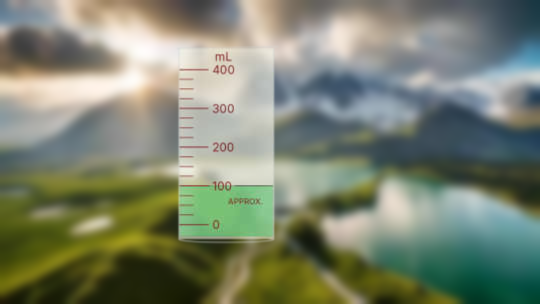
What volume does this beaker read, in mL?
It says 100 mL
